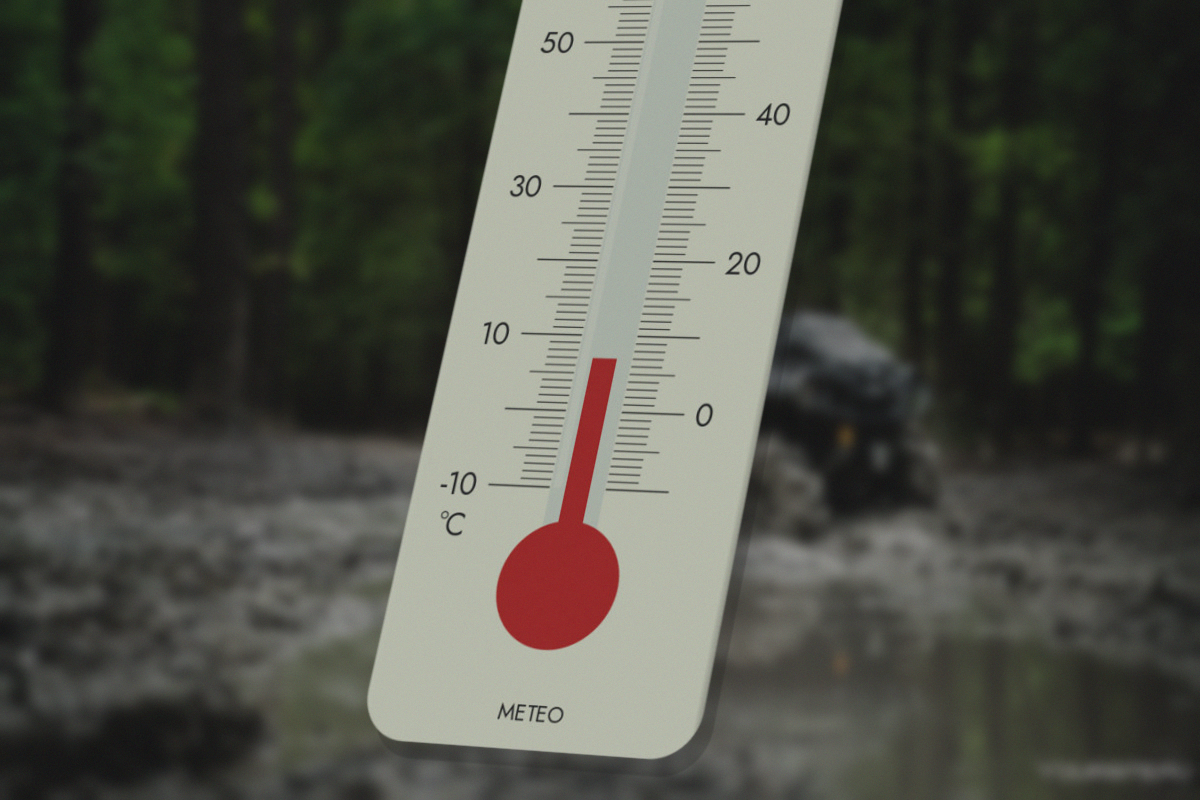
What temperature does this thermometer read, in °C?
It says 7 °C
